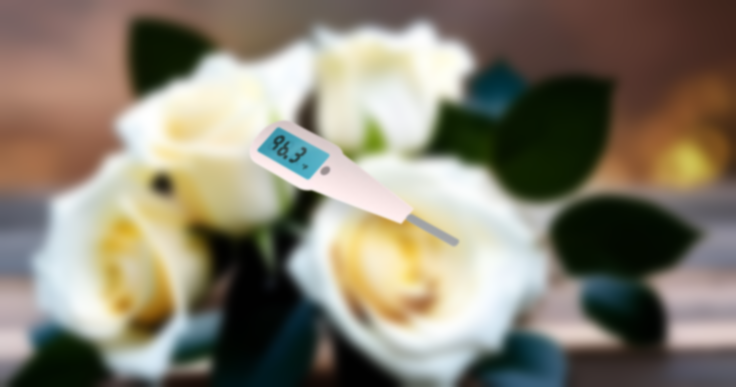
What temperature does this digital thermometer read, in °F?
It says 96.3 °F
